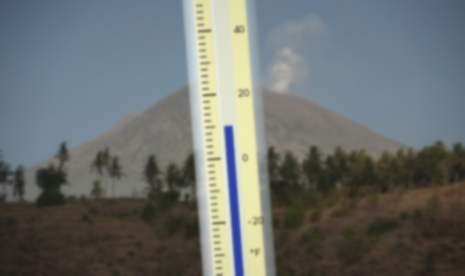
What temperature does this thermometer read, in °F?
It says 10 °F
